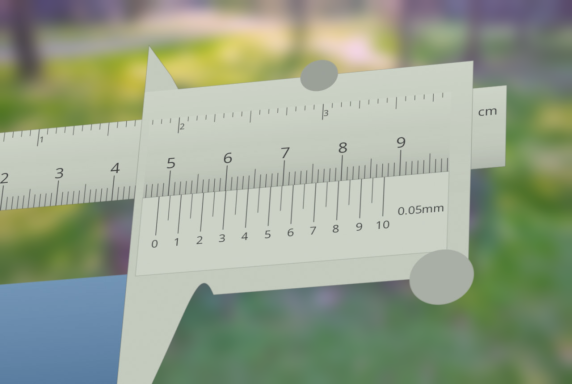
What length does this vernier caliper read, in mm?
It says 48.4 mm
